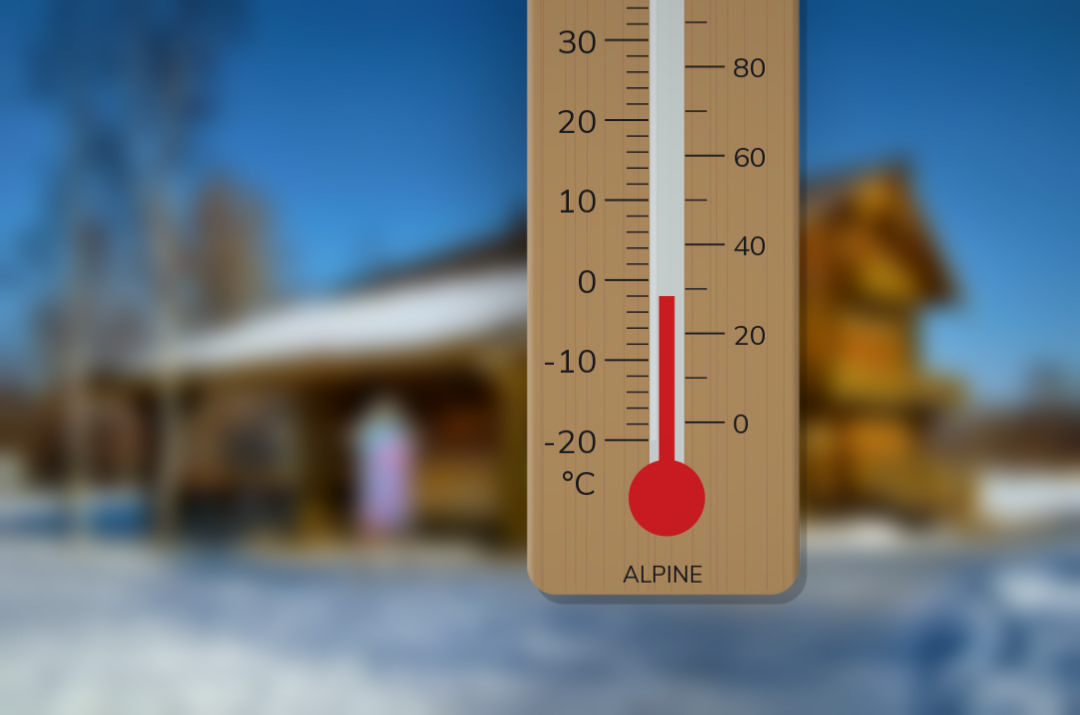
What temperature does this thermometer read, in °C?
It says -2 °C
